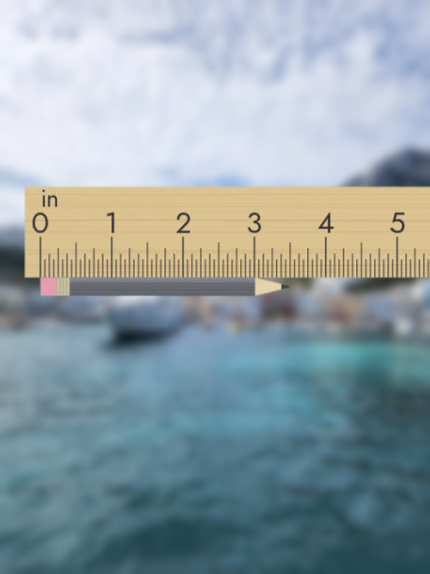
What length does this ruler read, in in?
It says 3.5 in
